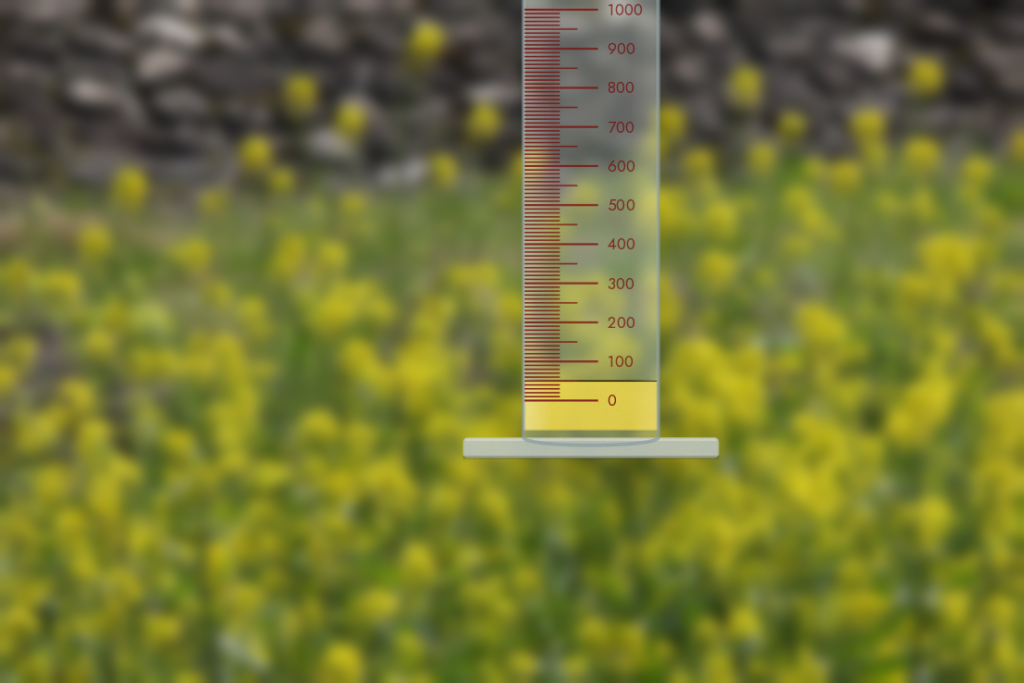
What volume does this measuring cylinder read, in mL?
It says 50 mL
